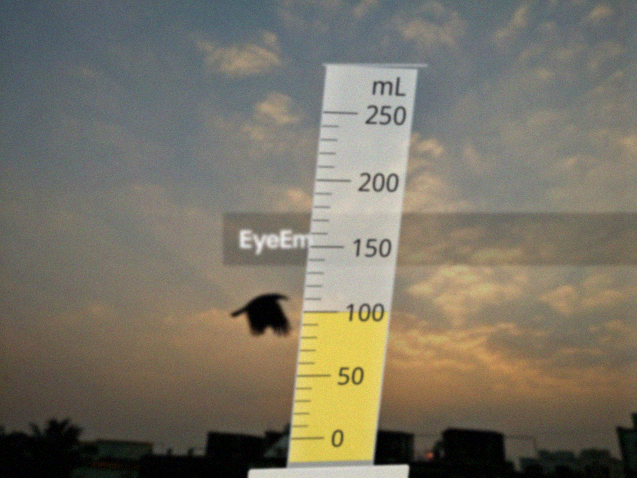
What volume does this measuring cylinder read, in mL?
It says 100 mL
